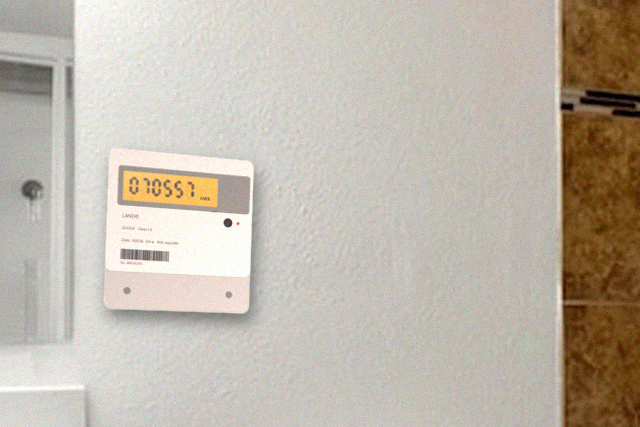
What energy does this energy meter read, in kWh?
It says 70557 kWh
